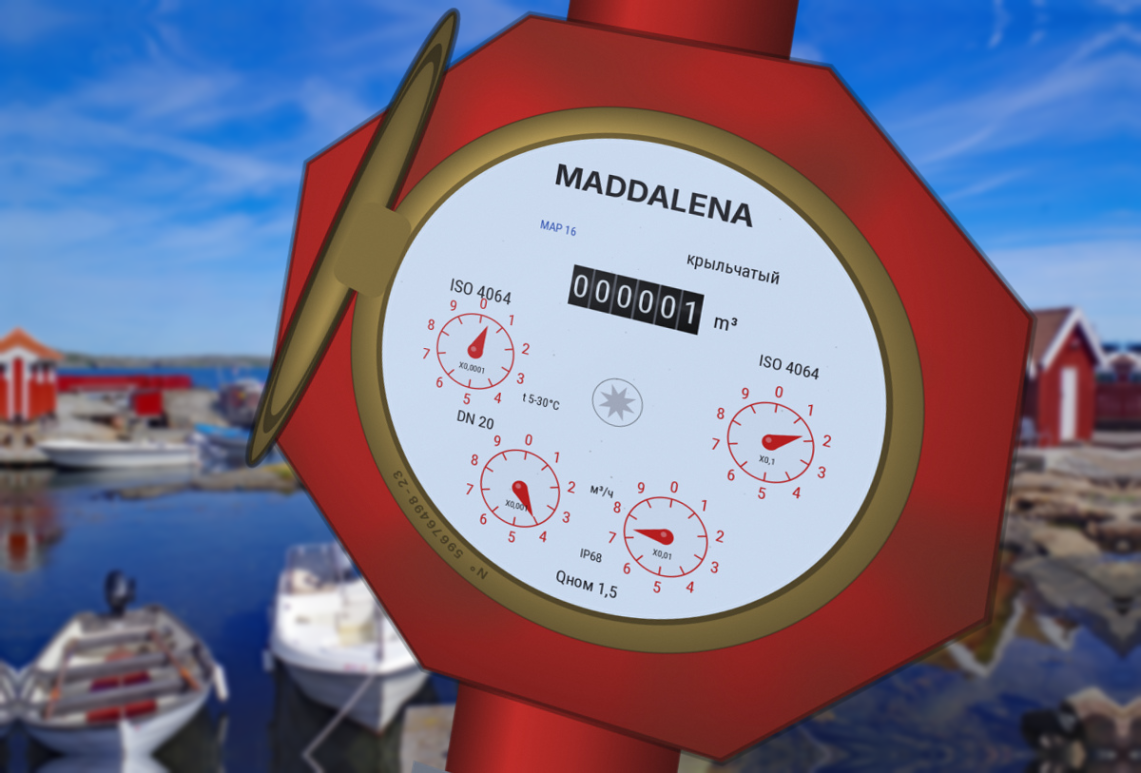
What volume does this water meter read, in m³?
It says 1.1740 m³
